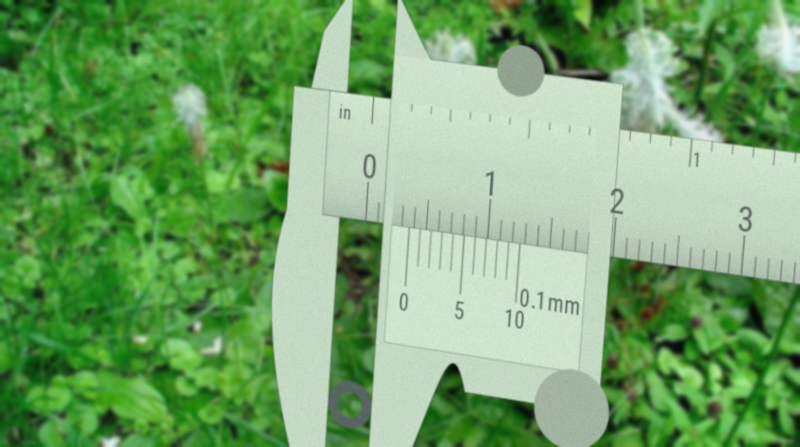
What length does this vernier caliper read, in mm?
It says 3.6 mm
